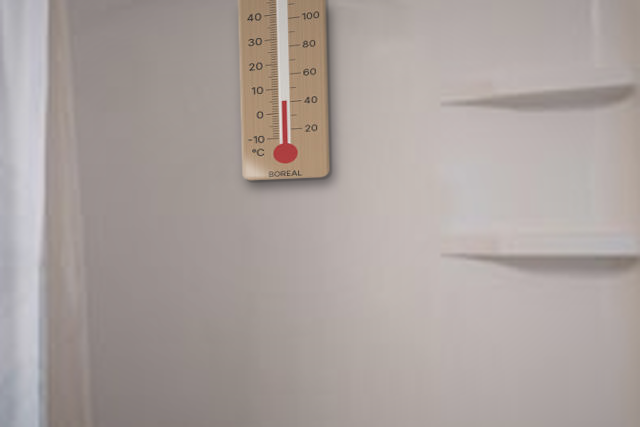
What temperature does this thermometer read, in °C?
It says 5 °C
